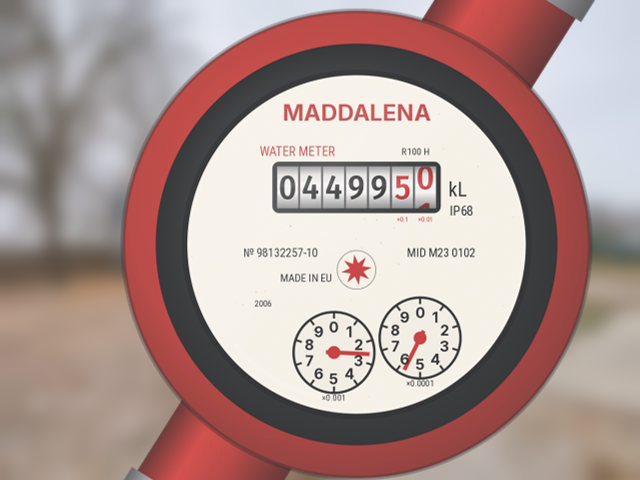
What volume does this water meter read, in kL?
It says 4499.5025 kL
